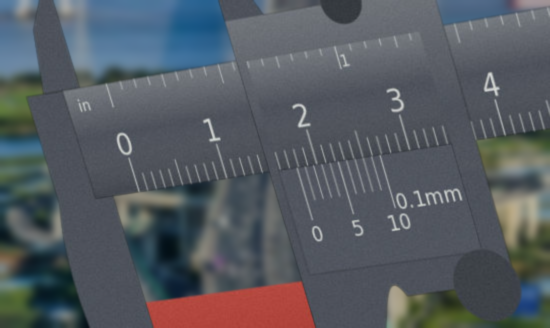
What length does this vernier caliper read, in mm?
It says 17.8 mm
